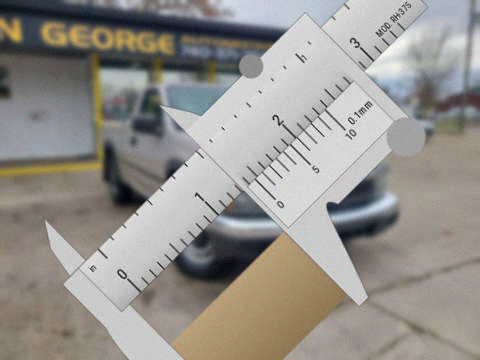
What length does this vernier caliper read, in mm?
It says 14.7 mm
